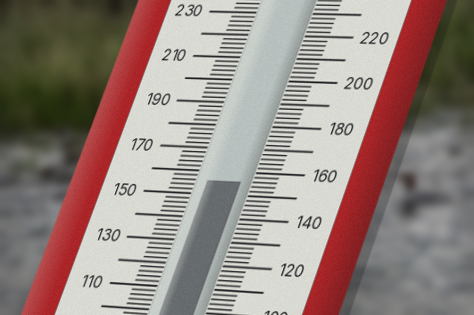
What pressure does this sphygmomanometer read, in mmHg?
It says 156 mmHg
